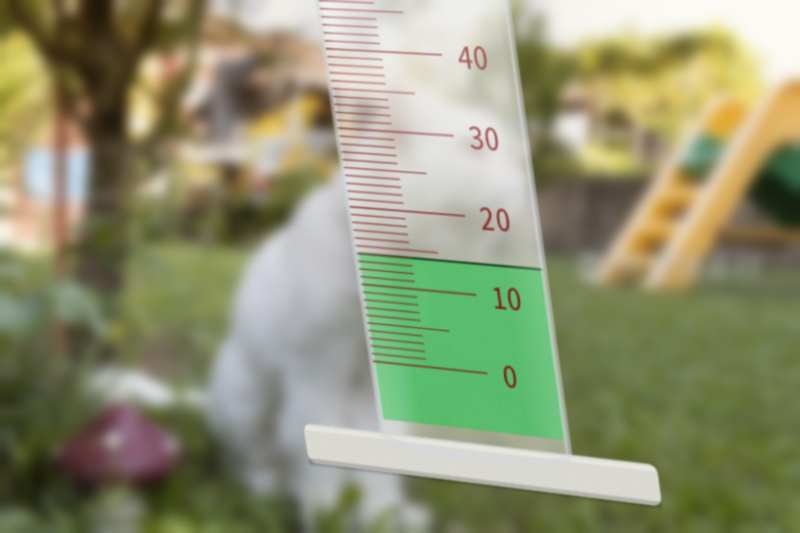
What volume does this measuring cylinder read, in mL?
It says 14 mL
